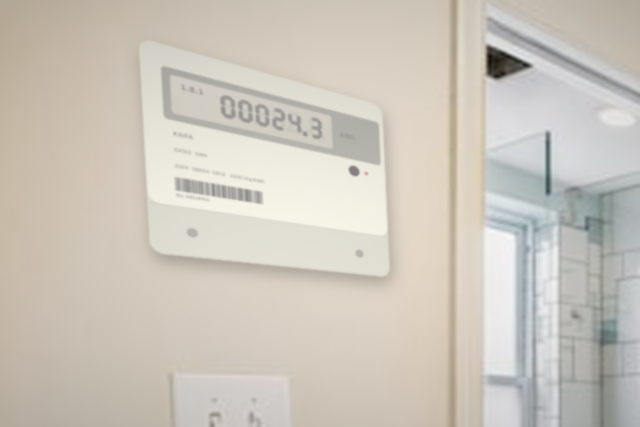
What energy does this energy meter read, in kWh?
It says 24.3 kWh
